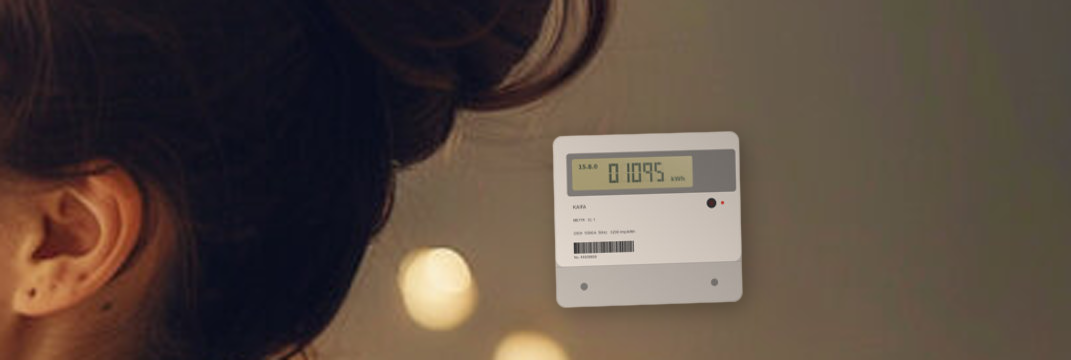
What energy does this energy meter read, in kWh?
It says 1095 kWh
